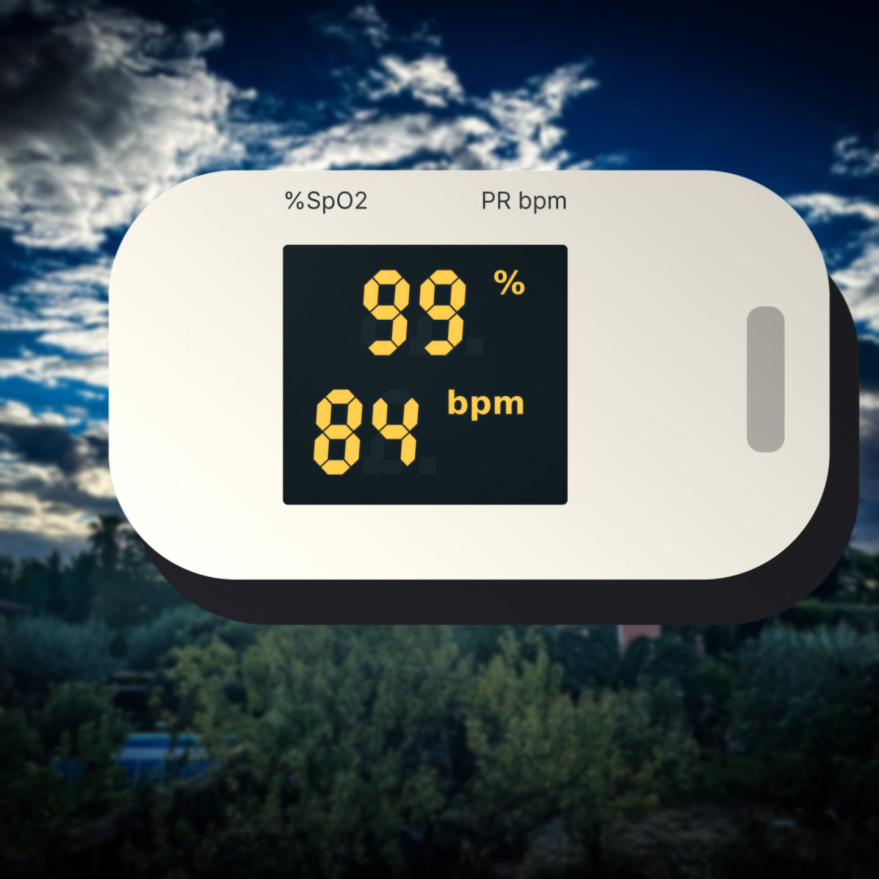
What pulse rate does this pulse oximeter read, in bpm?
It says 84 bpm
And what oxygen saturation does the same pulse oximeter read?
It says 99 %
